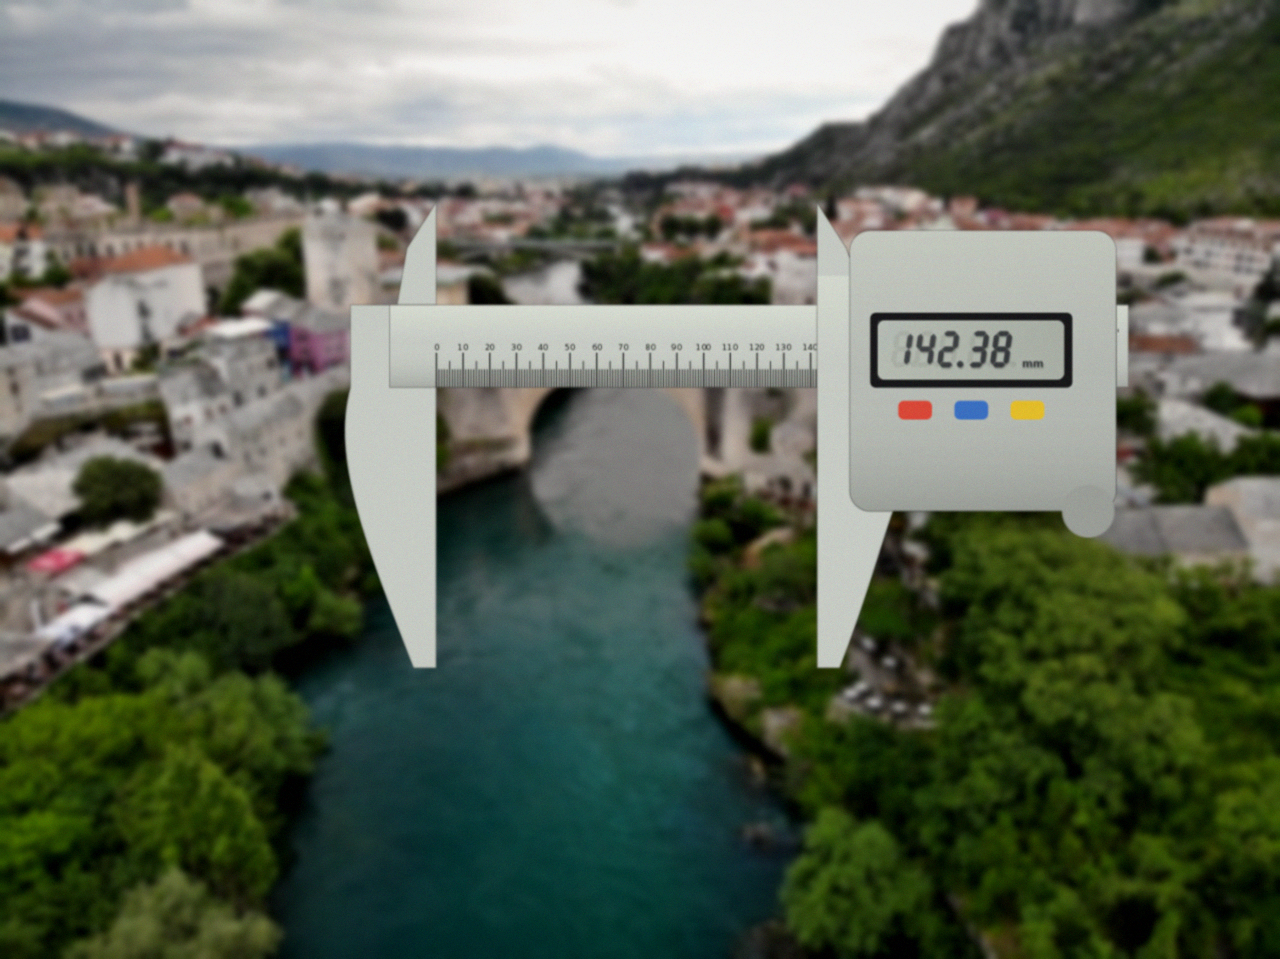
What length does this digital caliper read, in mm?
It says 142.38 mm
